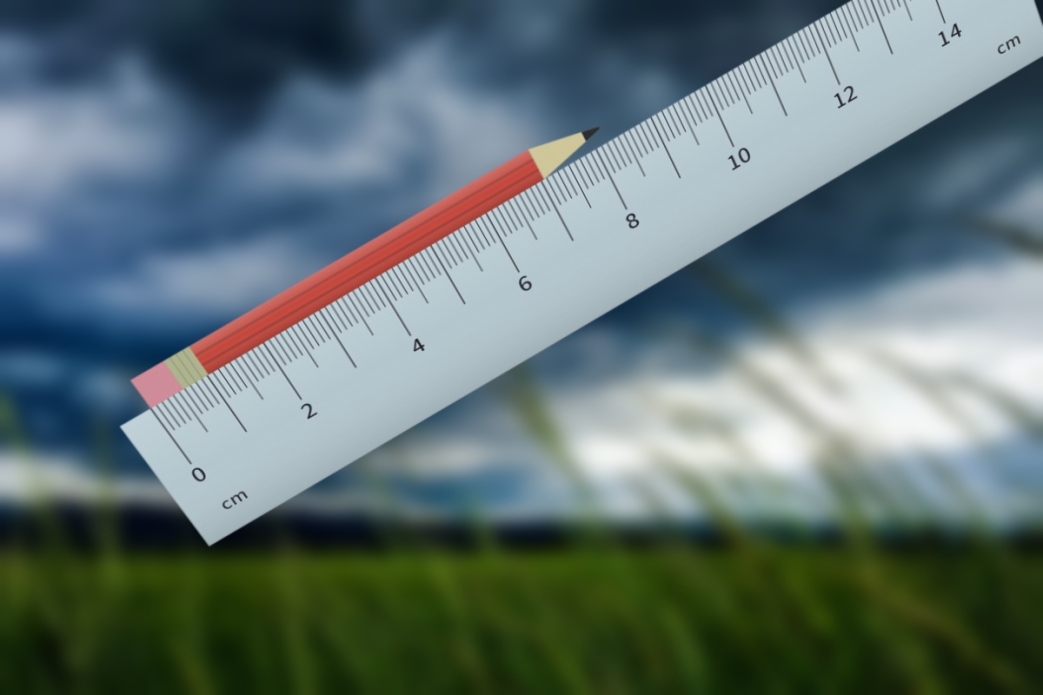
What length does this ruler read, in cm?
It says 8.2 cm
